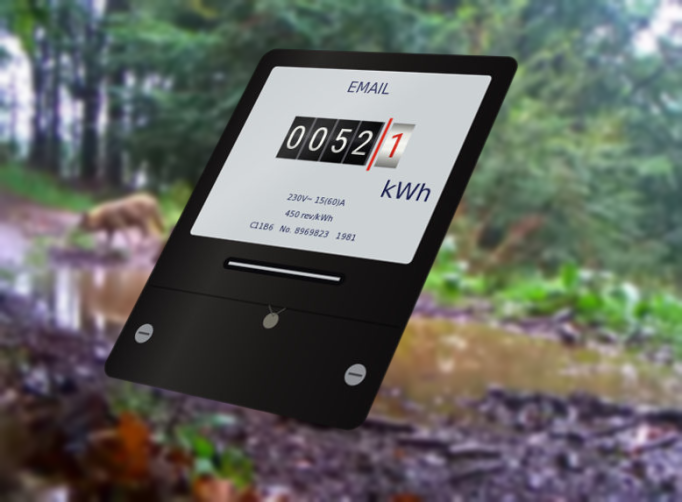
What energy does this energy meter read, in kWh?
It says 52.1 kWh
